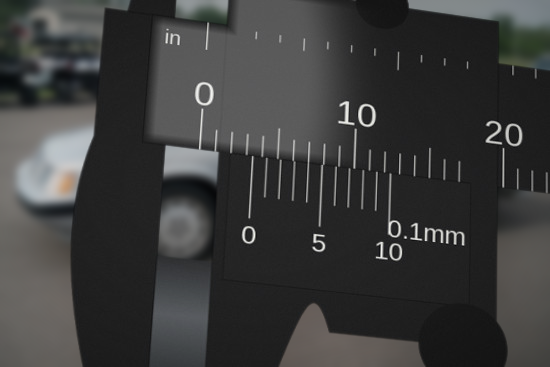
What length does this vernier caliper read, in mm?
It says 3.4 mm
